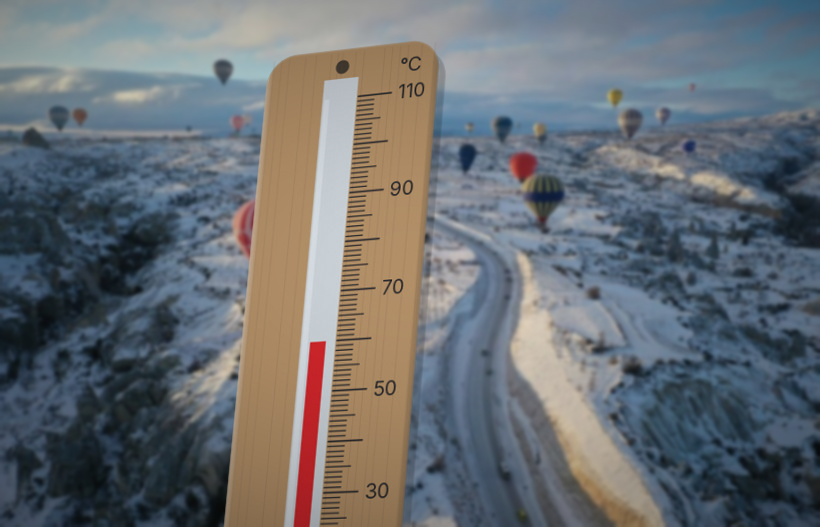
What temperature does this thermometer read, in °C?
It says 60 °C
